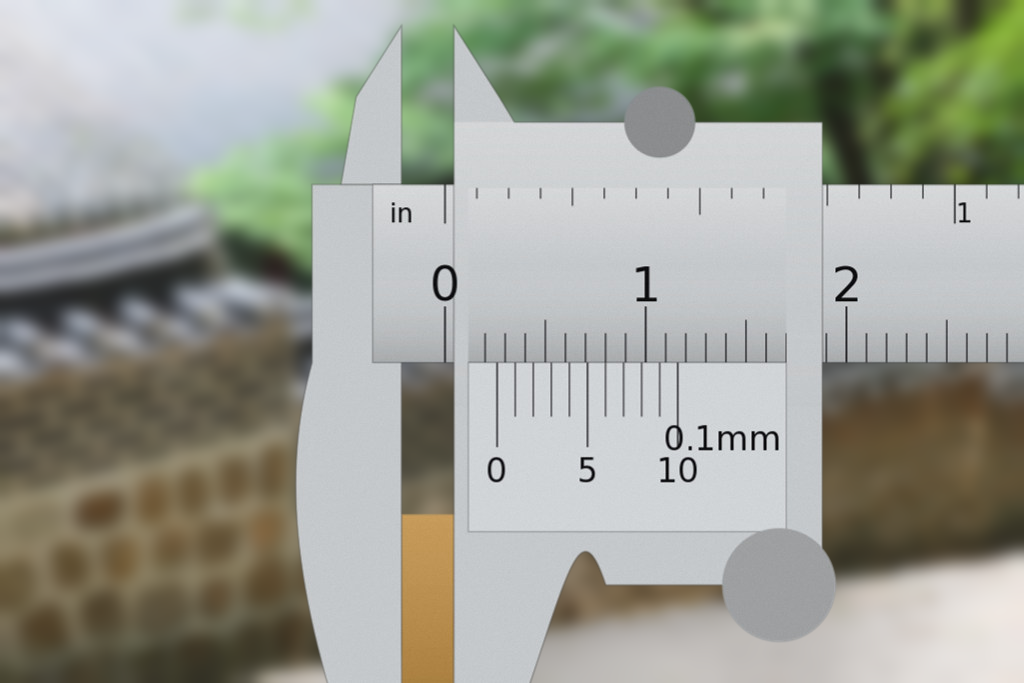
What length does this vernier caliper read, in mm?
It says 2.6 mm
